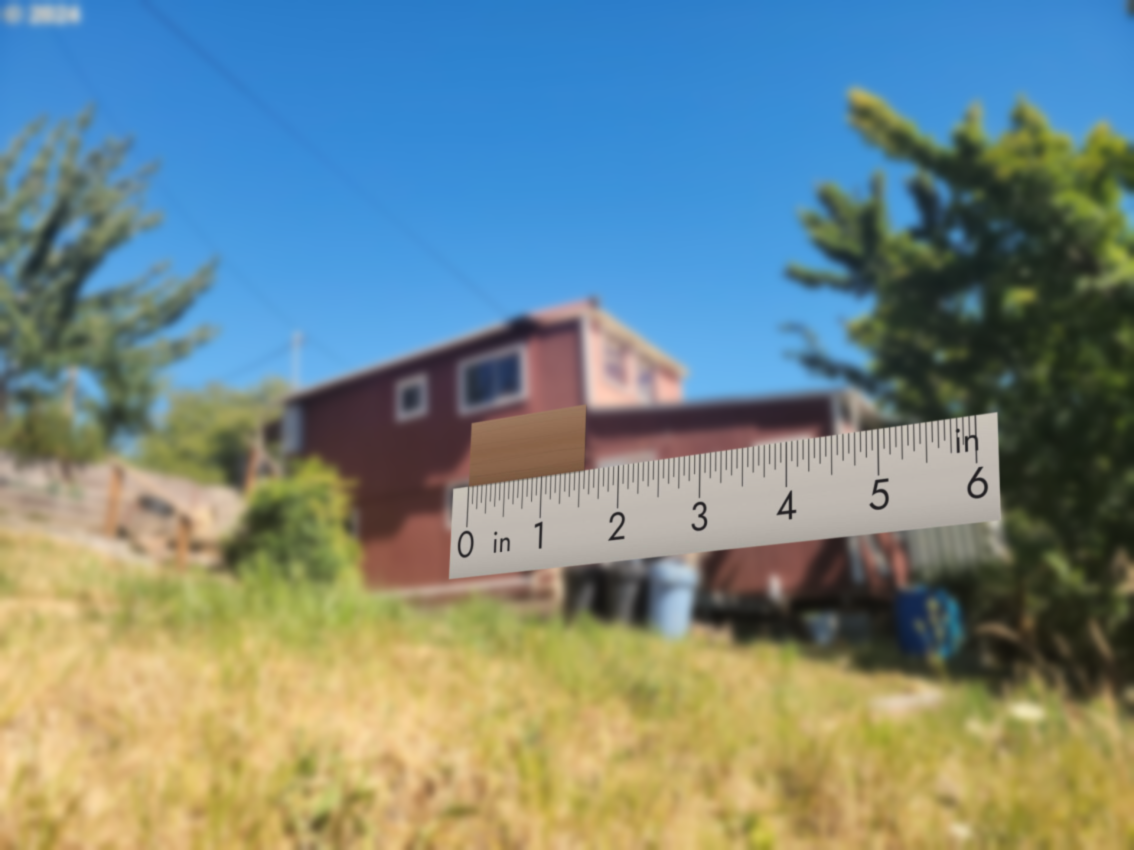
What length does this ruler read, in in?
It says 1.5625 in
